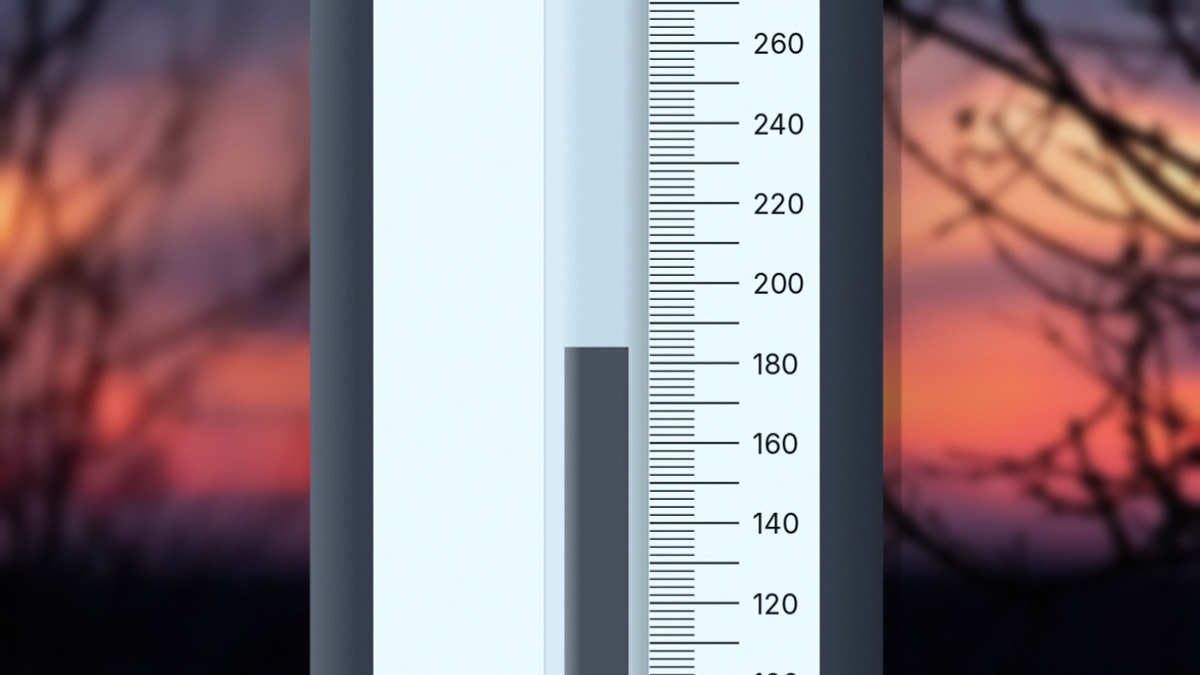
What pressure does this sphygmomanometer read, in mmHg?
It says 184 mmHg
